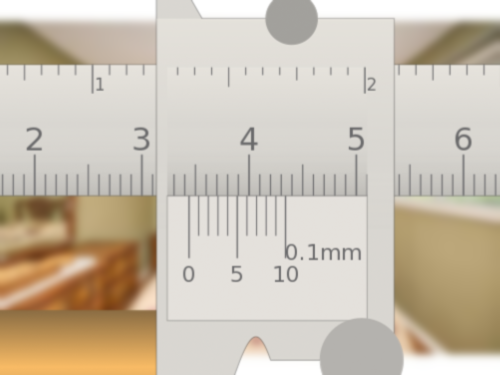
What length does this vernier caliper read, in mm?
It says 34.4 mm
